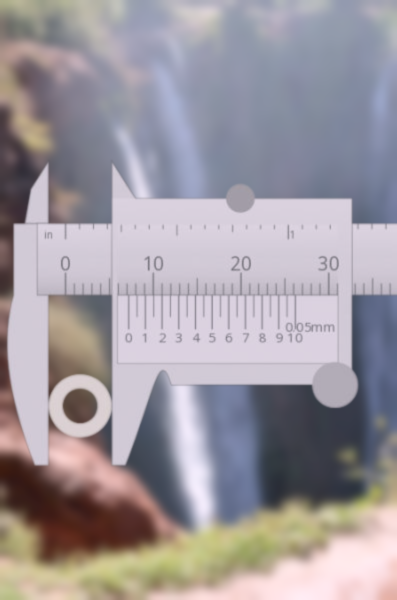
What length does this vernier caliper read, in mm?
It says 7.2 mm
